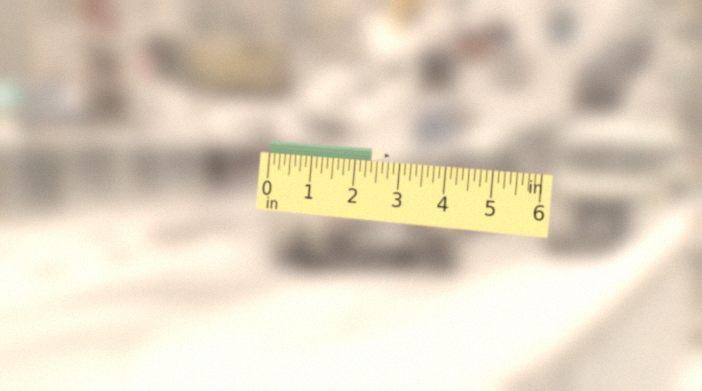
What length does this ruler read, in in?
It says 2.75 in
